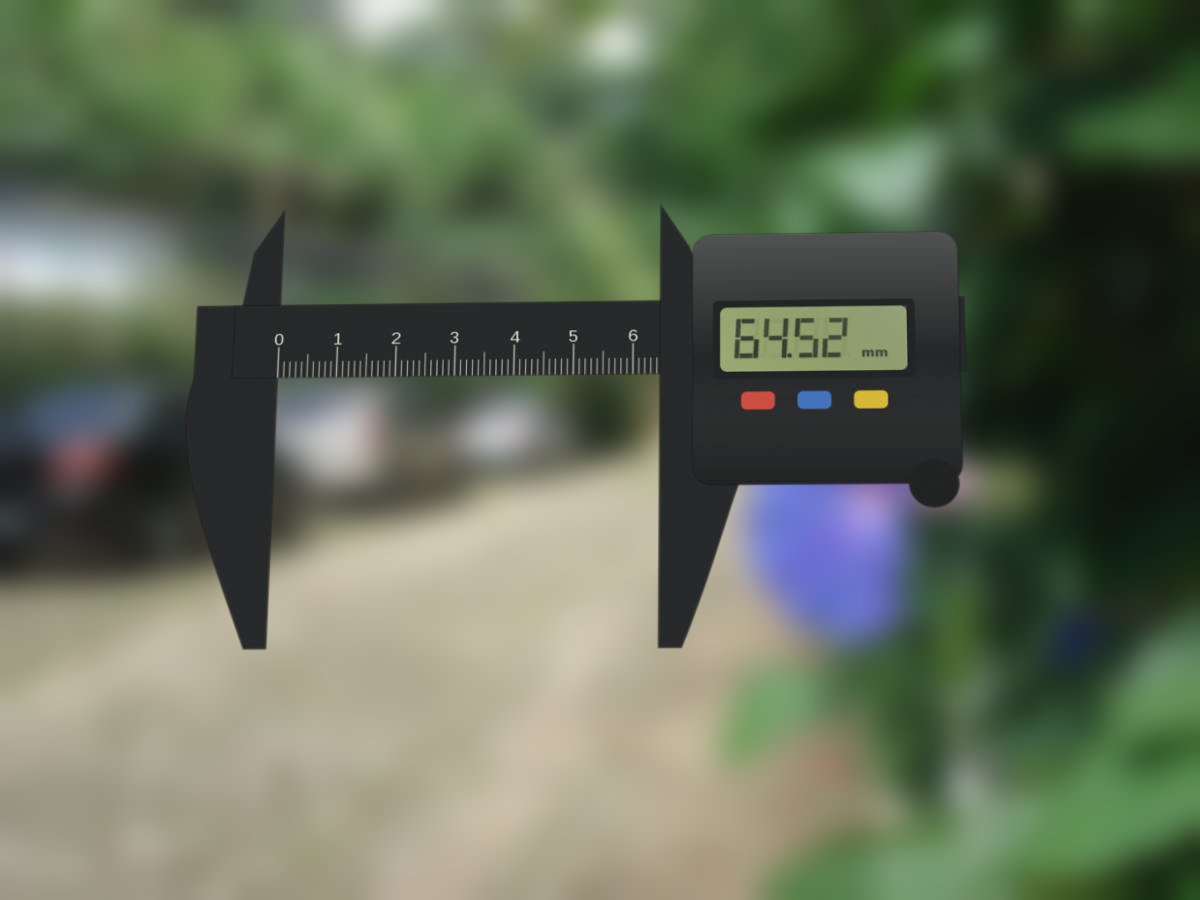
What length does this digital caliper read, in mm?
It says 64.52 mm
